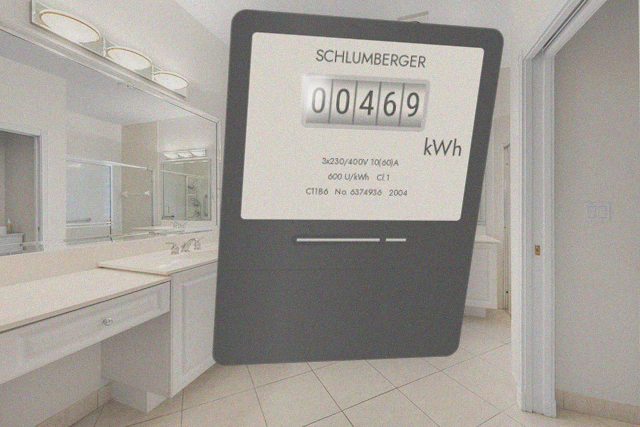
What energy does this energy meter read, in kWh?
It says 469 kWh
